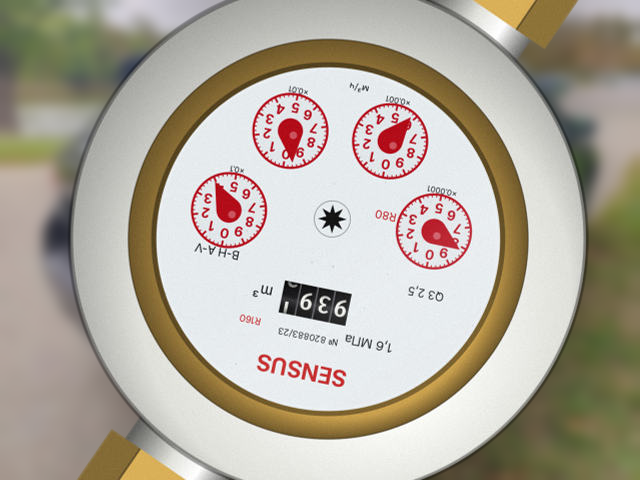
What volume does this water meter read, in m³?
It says 9391.3958 m³
